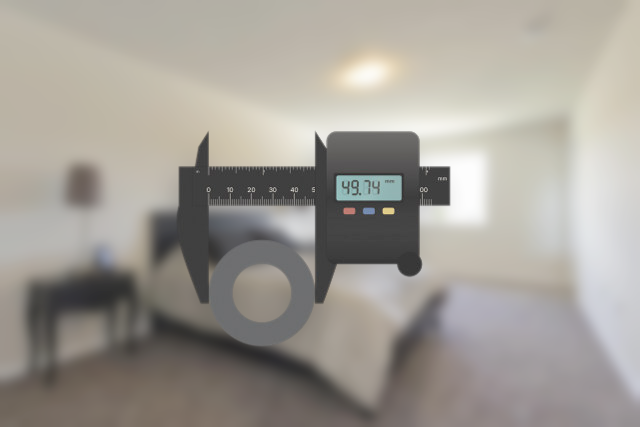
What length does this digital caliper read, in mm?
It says 49.74 mm
